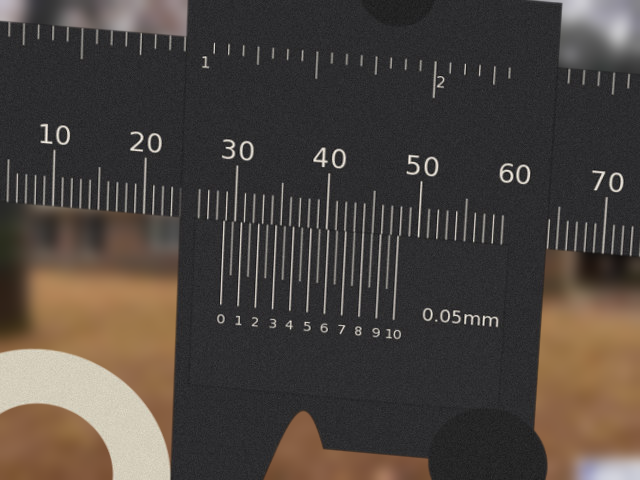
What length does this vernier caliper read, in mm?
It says 28.8 mm
